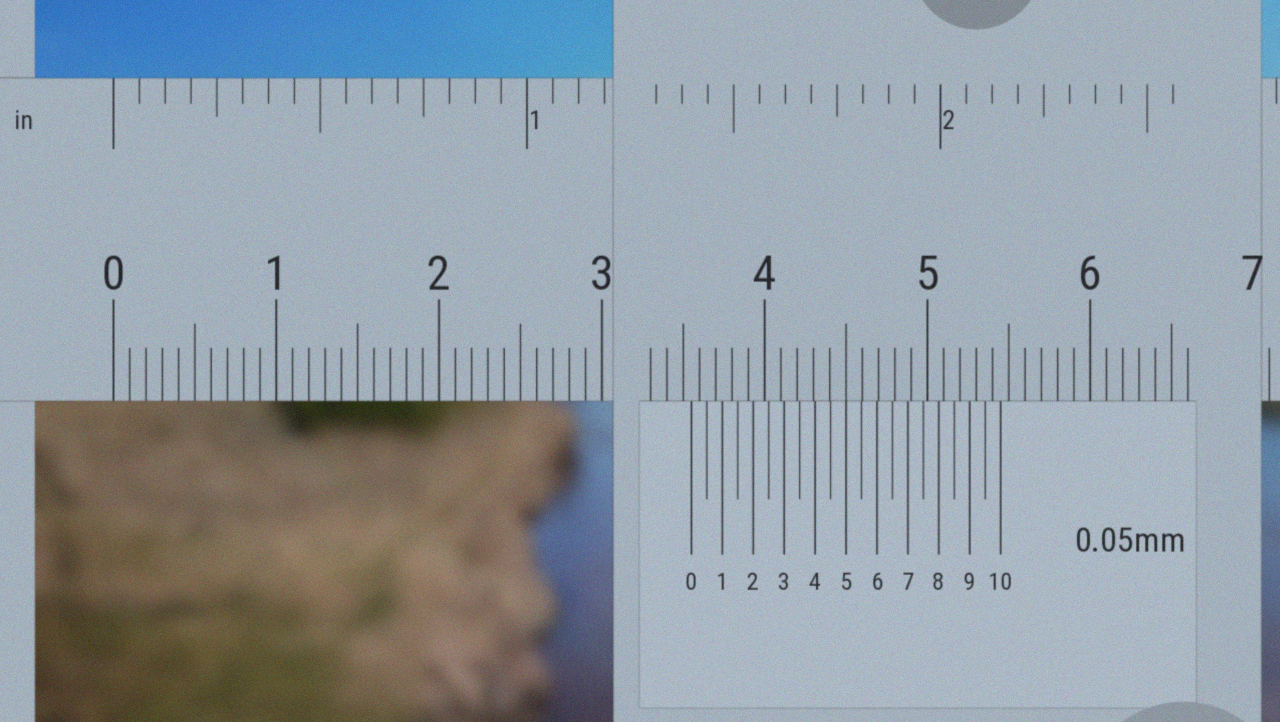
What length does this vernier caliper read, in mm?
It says 35.5 mm
